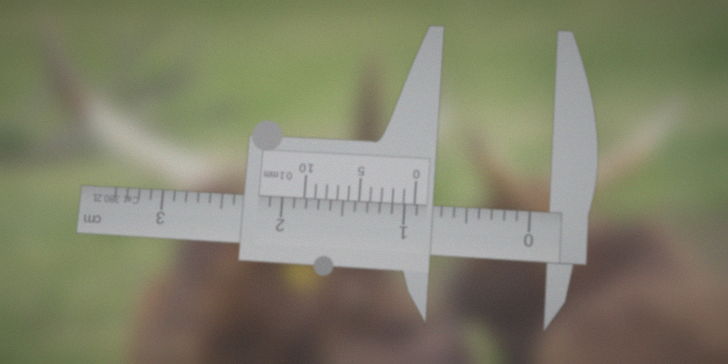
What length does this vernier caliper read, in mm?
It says 9.2 mm
